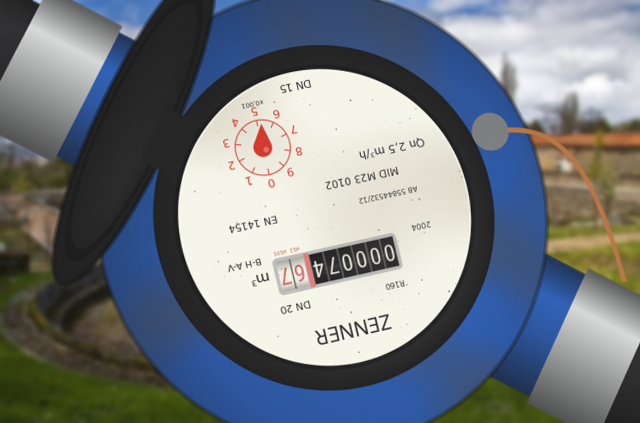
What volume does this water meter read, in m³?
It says 74.675 m³
